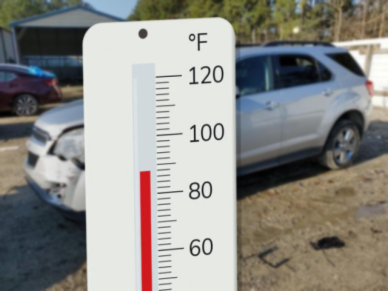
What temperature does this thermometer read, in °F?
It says 88 °F
